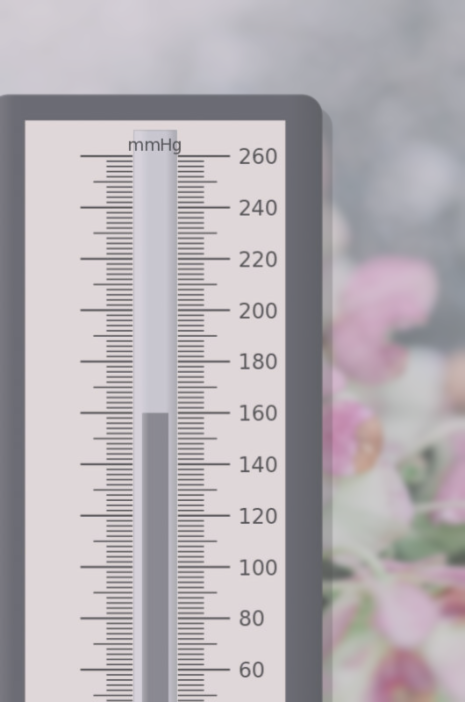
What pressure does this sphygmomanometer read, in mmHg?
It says 160 mmHg
